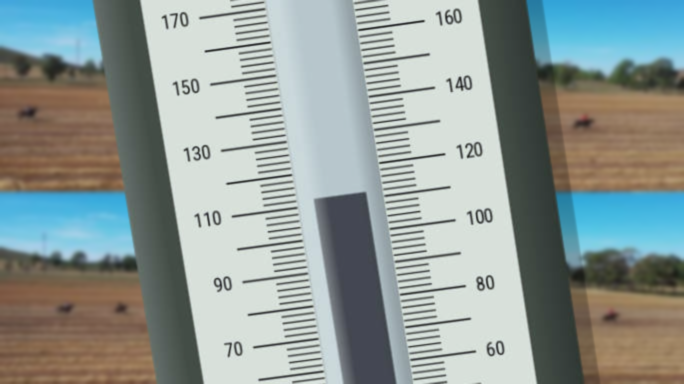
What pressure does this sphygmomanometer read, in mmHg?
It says 112 mmHg
